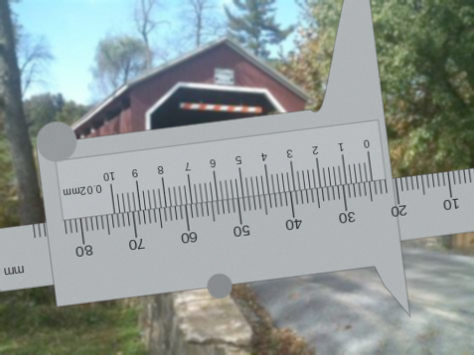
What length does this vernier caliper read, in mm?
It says 24.5 mm
